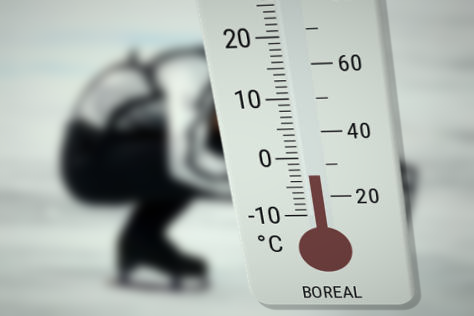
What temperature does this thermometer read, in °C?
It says -3 °C
